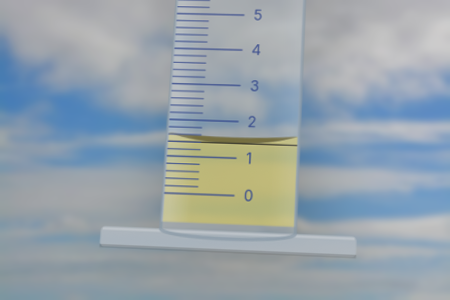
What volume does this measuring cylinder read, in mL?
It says 1.4 mL
